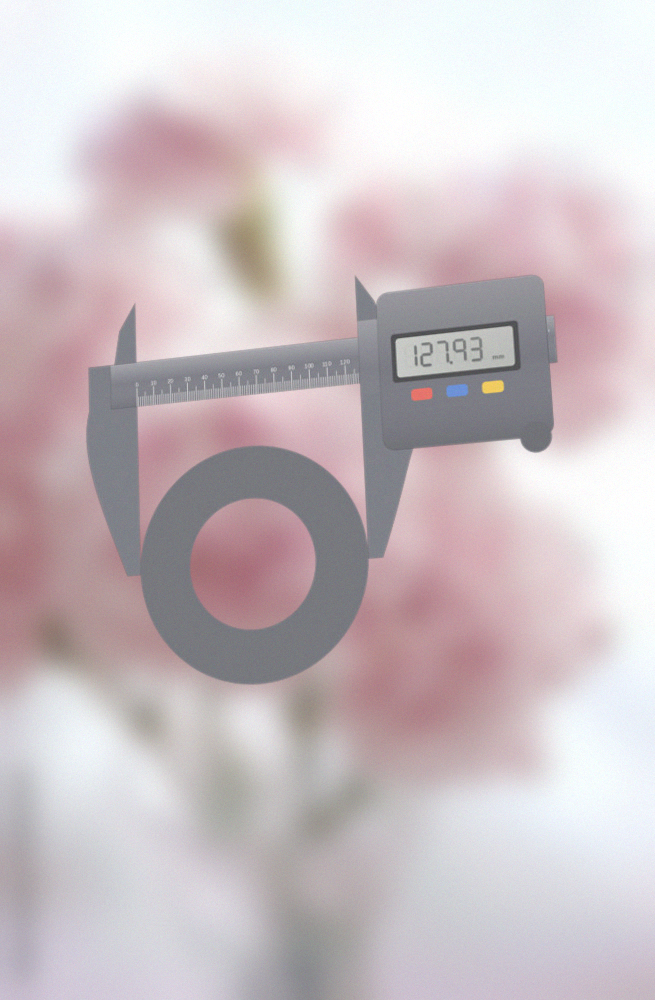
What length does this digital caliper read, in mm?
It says 127.93 mm
